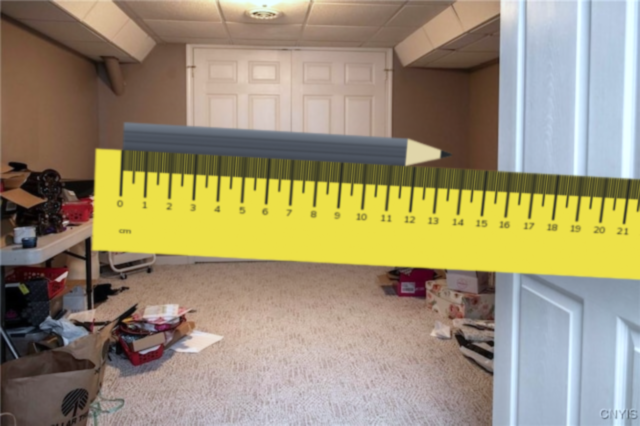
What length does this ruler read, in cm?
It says 13.5 cm
